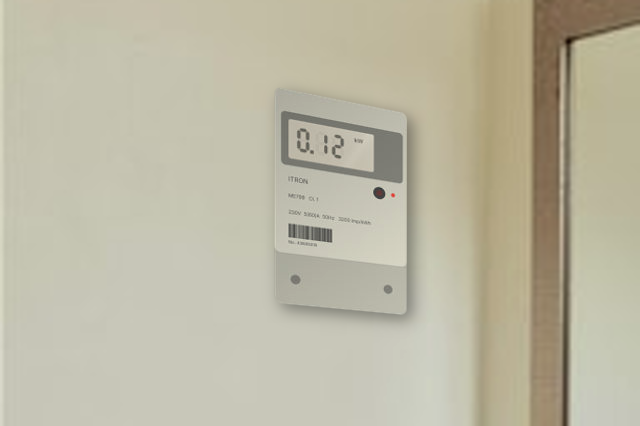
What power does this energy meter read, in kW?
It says 0.12 kW
